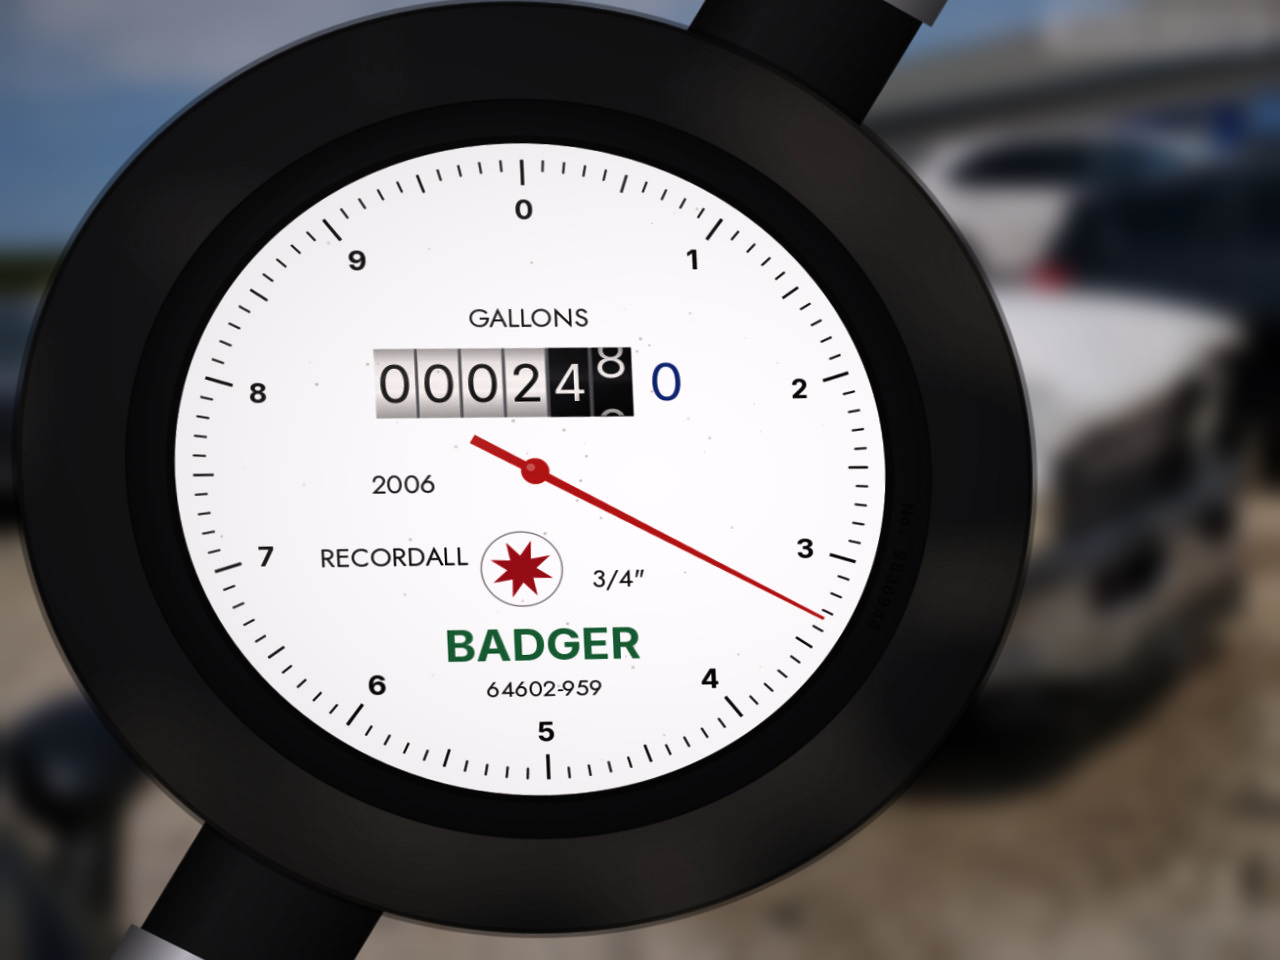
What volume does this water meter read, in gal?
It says 2483.3 gal
